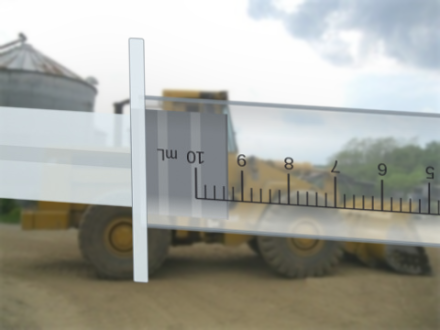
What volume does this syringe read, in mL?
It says 9.3 mL
